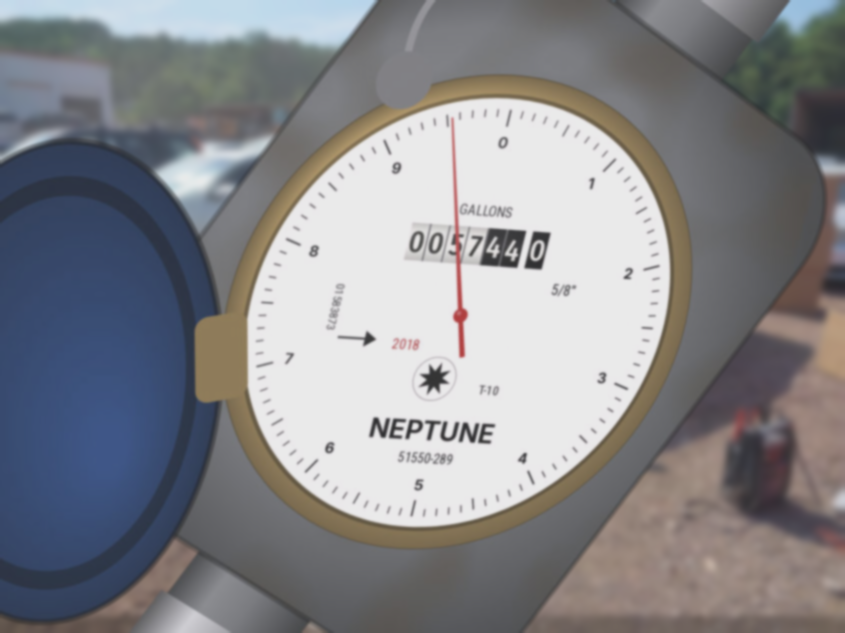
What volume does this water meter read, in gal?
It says 57439.5 gal
